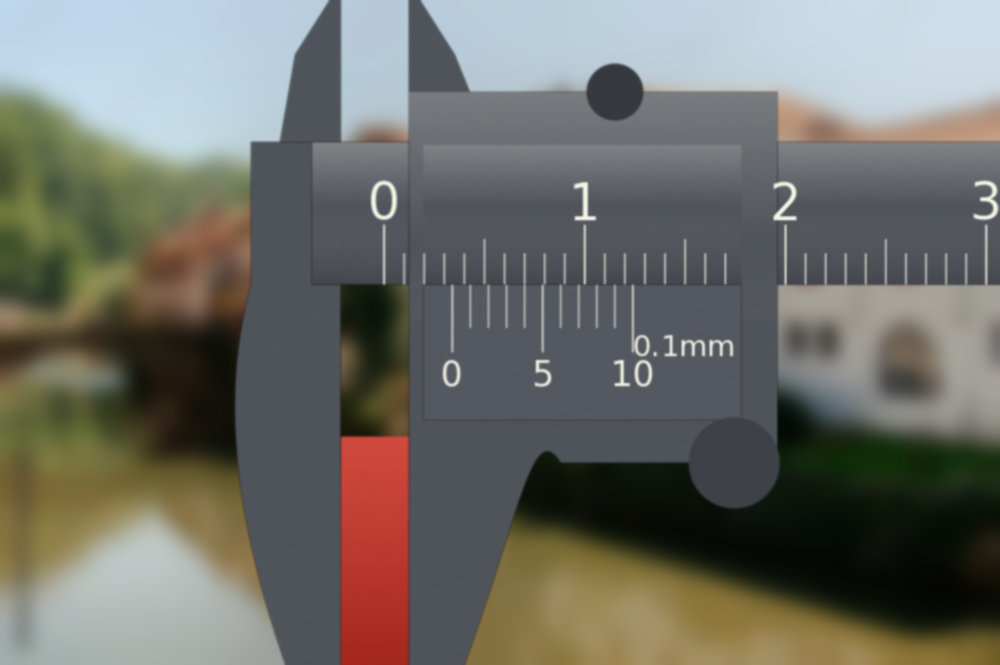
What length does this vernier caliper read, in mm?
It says 3.4 mm
